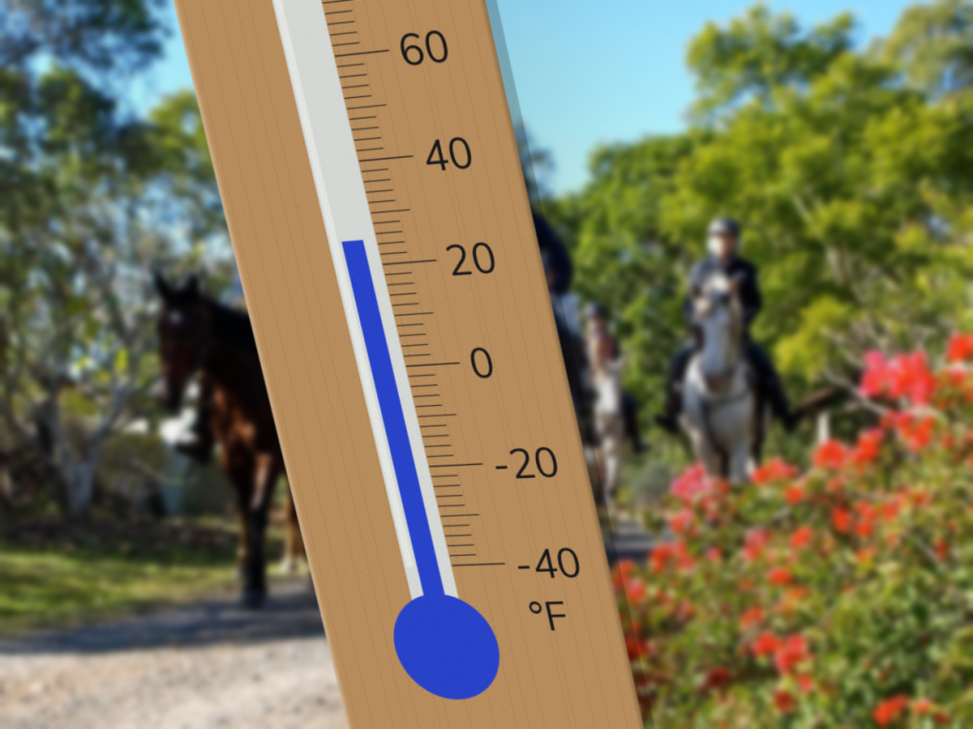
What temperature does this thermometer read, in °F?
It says 25 °F
